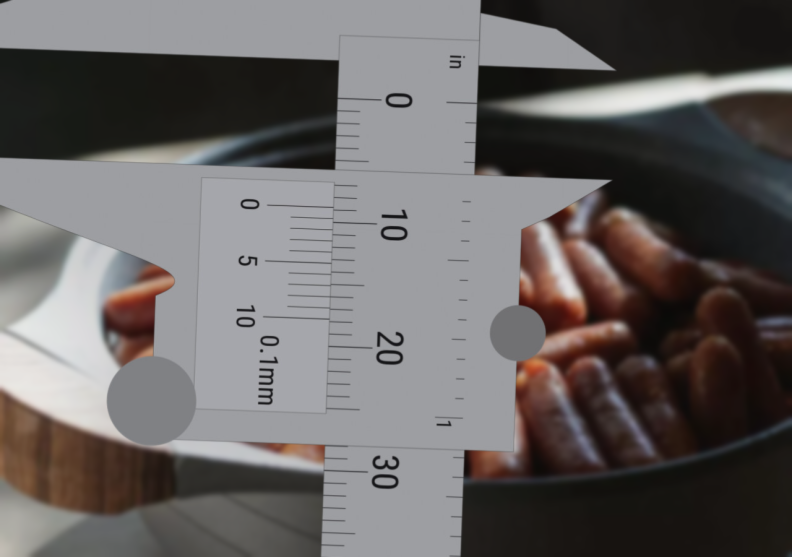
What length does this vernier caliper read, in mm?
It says 8.8 mm
